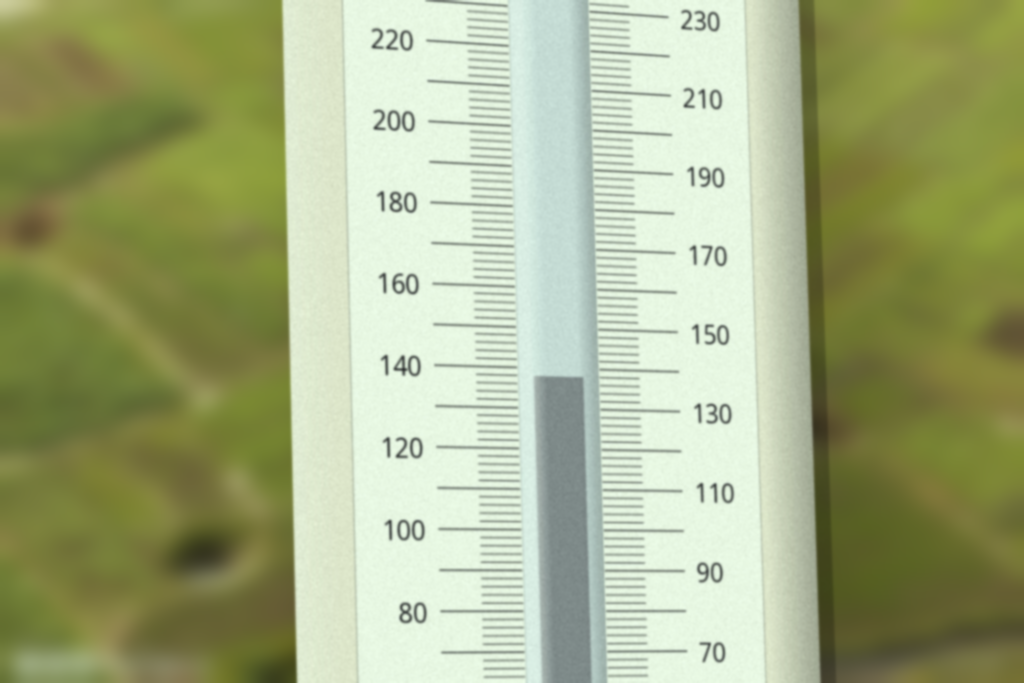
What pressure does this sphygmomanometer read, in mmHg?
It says 138 mmHg
